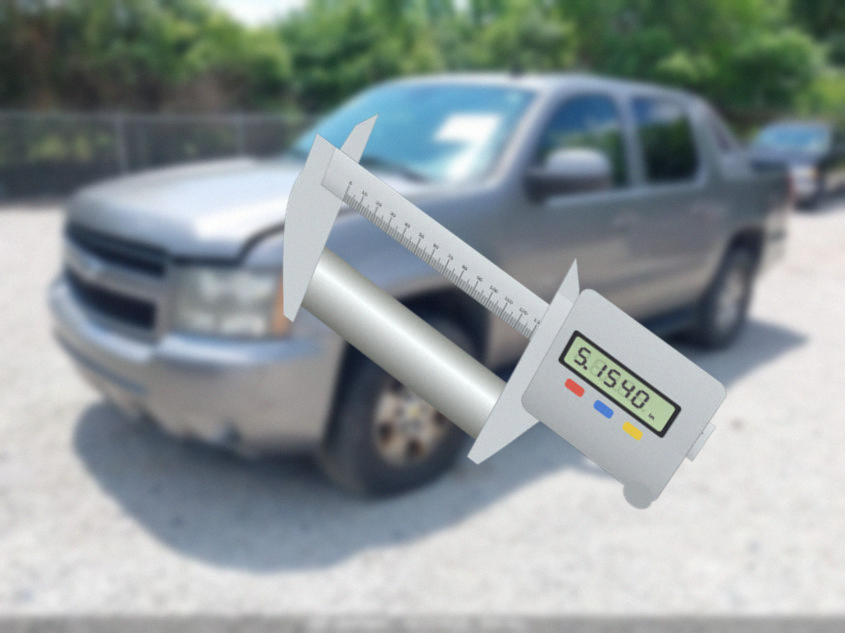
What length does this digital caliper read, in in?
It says 5.1540 in
